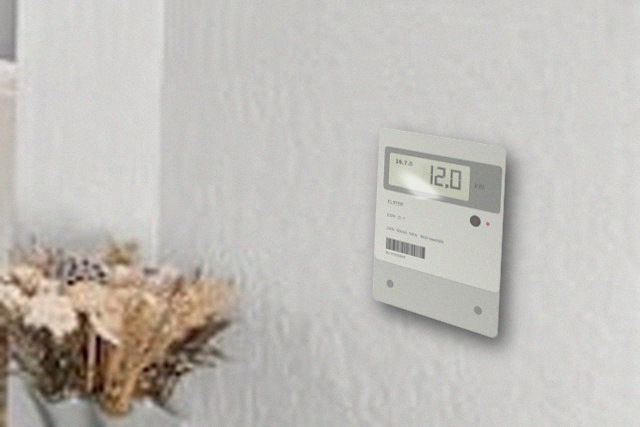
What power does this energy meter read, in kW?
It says 12.0 kW
